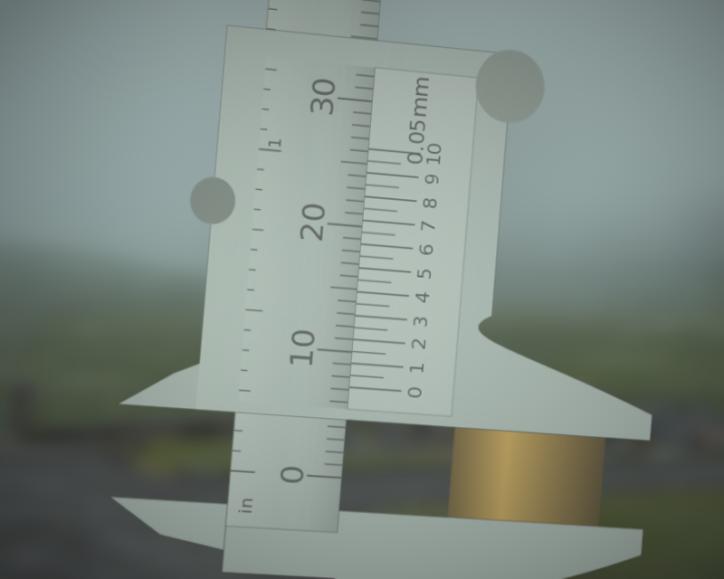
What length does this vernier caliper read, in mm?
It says 7.2 mm
